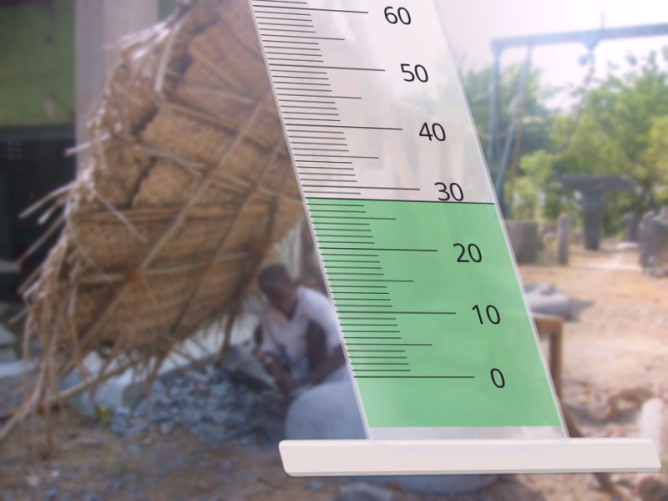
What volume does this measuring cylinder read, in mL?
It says 28 mL
